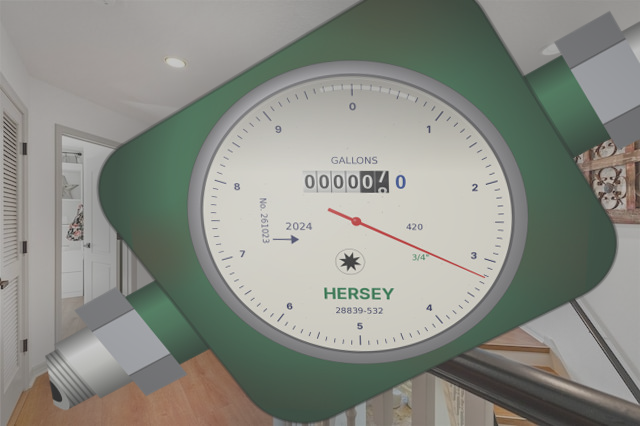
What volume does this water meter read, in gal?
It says 73.2 gal
